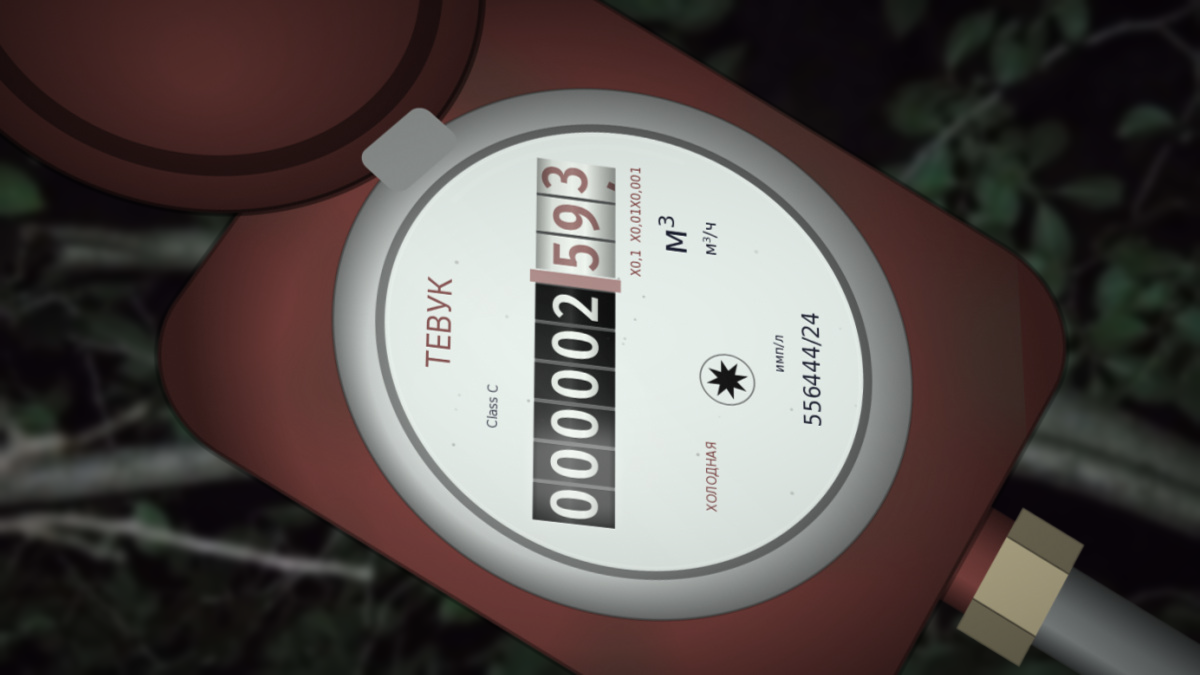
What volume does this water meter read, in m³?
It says 2.593 m³
